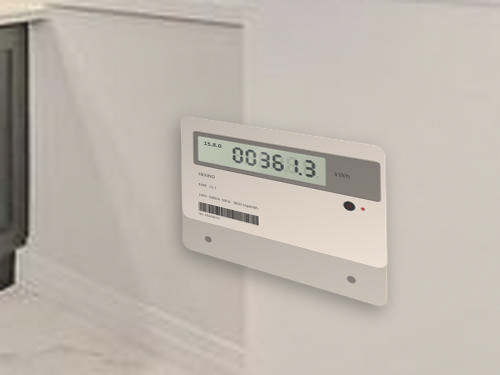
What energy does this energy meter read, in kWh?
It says 361.3 kWh
